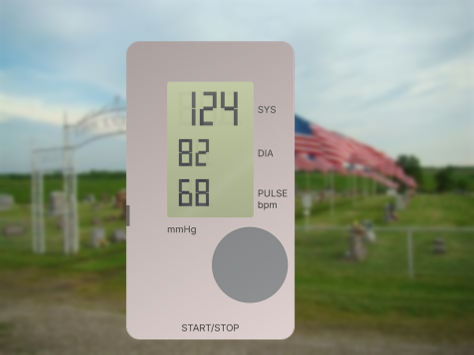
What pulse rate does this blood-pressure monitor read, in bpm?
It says 68 bpm
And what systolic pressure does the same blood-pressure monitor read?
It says 124 mmHg
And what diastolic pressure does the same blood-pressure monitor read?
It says 82 mmHg
